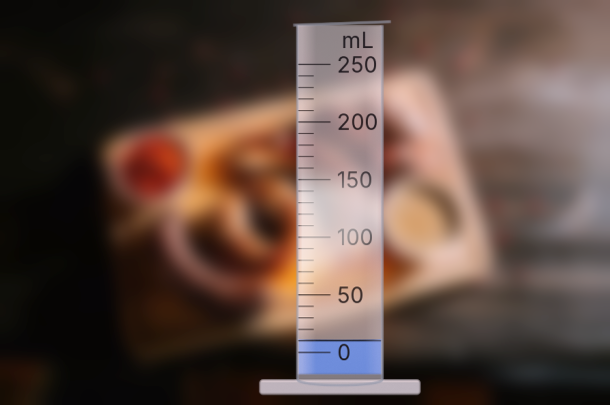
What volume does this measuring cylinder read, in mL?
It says 10 mL
